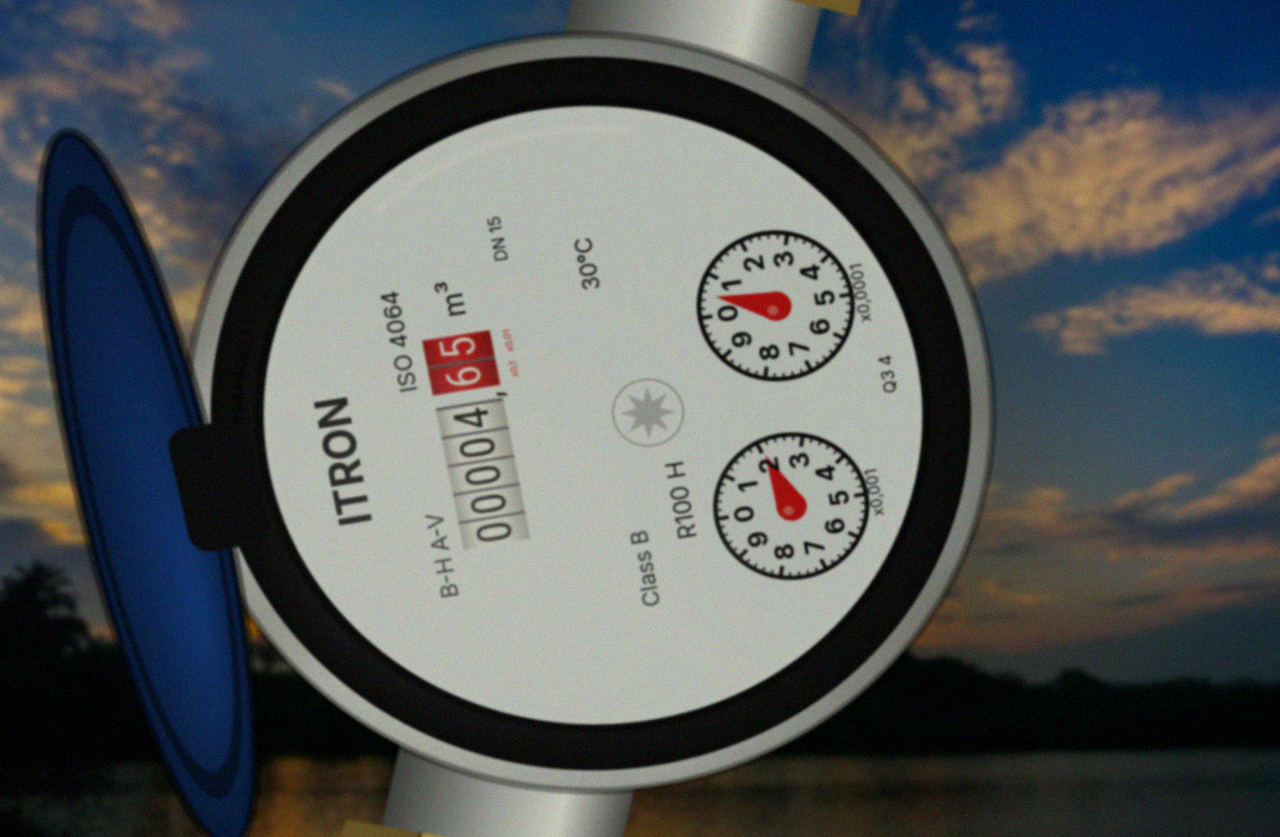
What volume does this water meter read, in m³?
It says 4.6520 m³
